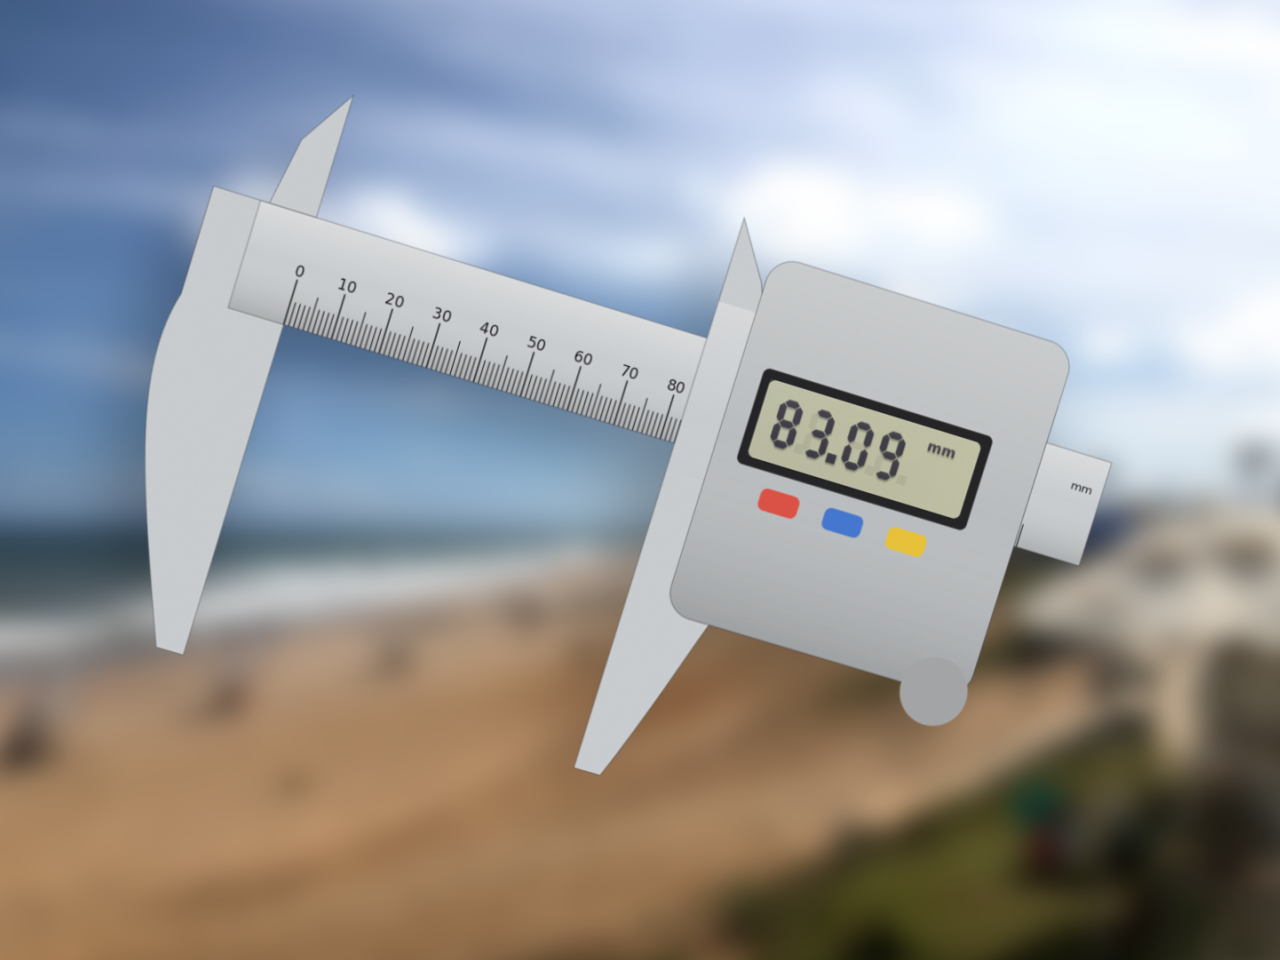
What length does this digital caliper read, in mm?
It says 83.09 mm
